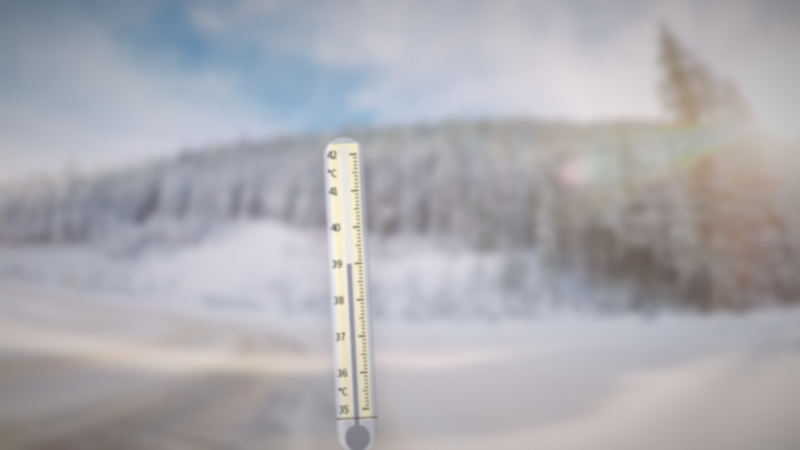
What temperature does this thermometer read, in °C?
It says 39 °C
